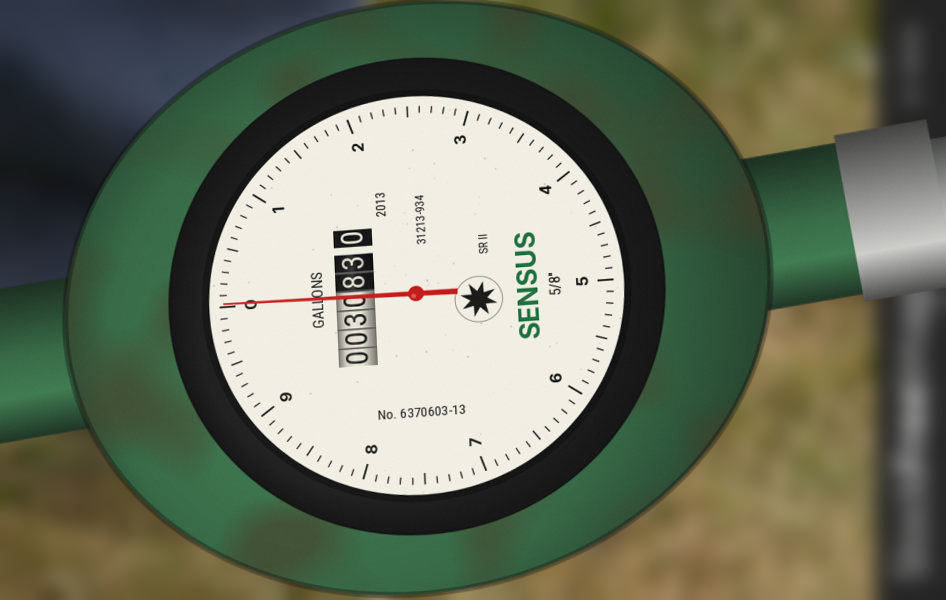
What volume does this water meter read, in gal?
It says 30830.0 gal
